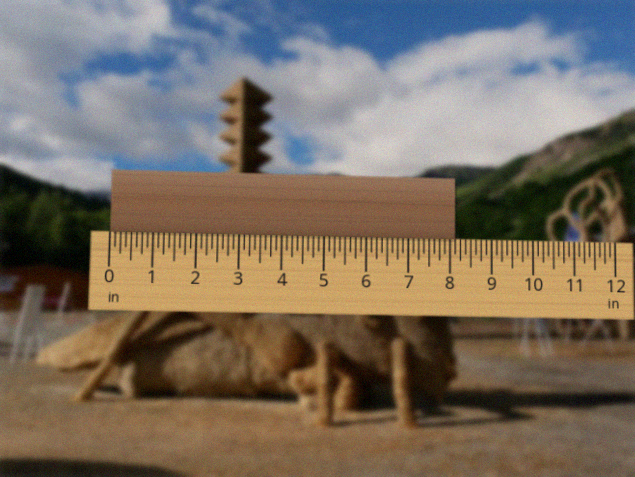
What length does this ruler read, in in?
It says 8.125 in
